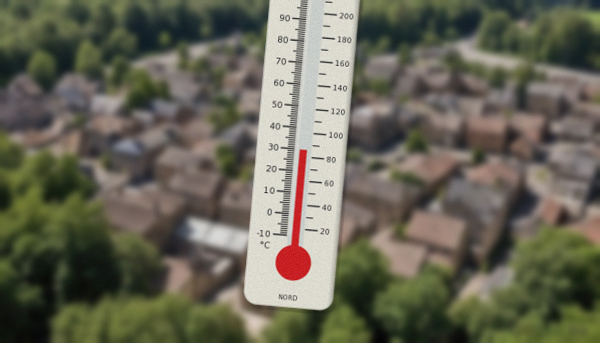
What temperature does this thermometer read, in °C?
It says 30 °C
